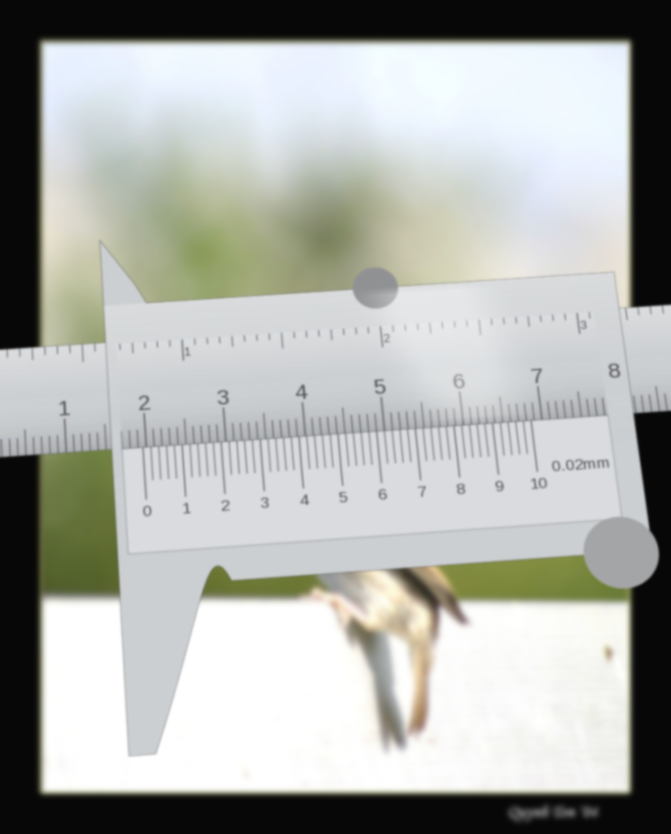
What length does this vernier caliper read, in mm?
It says 19.6 mm
